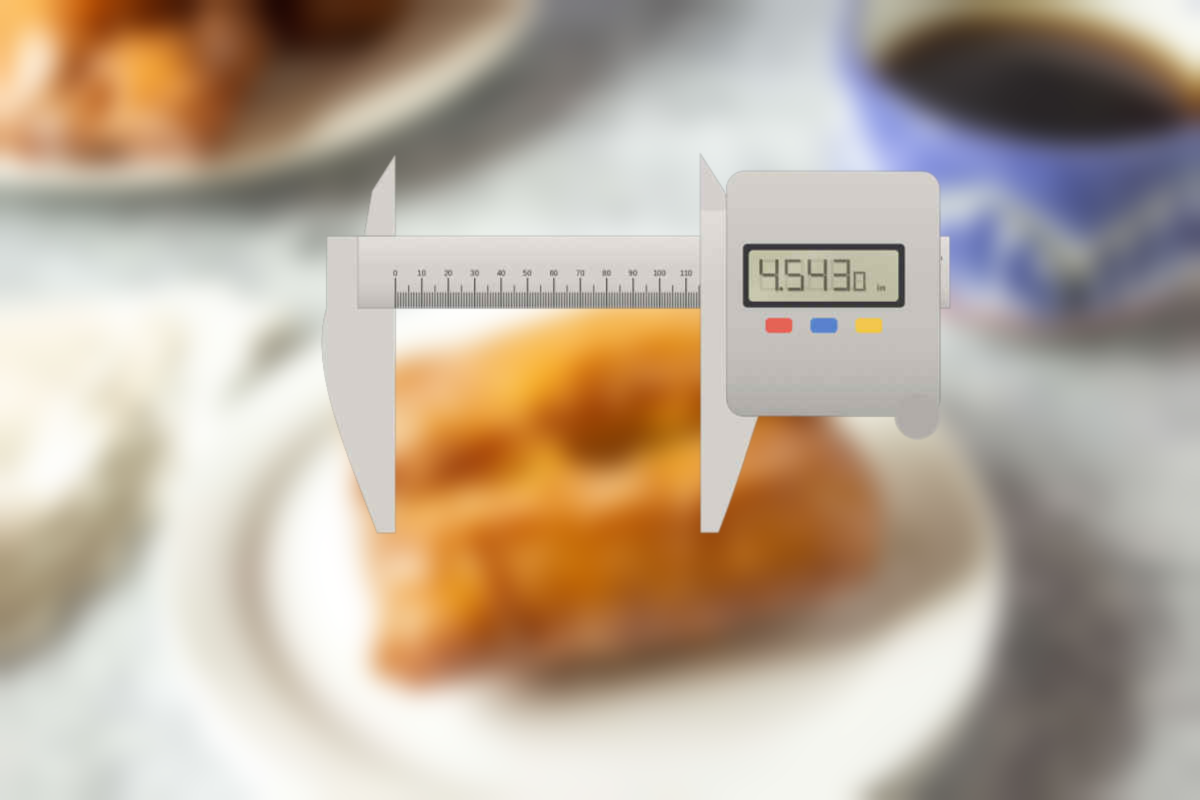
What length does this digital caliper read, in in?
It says 4.5430 in
